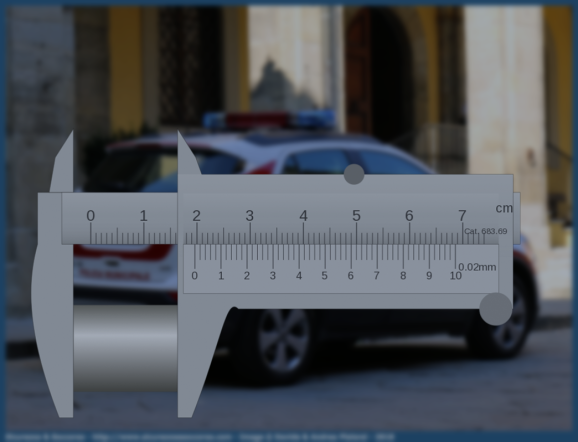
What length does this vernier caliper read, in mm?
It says 19.6 mm
